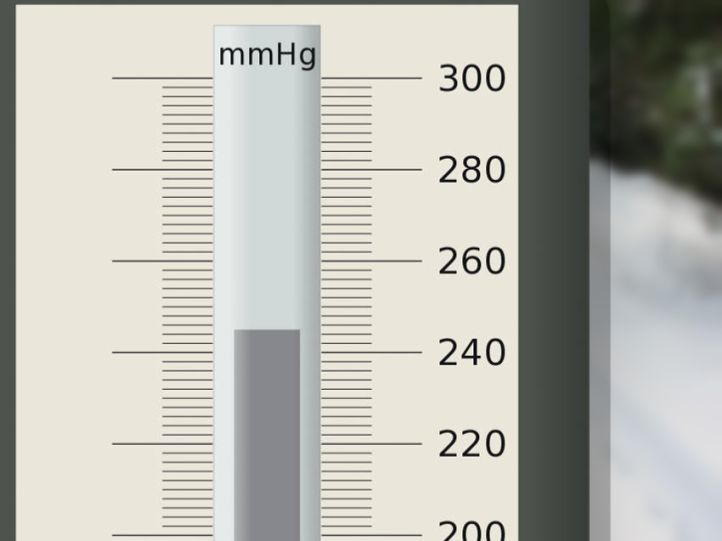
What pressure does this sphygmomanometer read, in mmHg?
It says 245 mmHg
